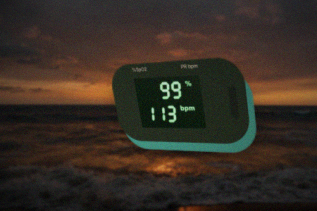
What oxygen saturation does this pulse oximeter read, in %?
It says 99 %
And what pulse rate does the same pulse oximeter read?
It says 113 bpm
